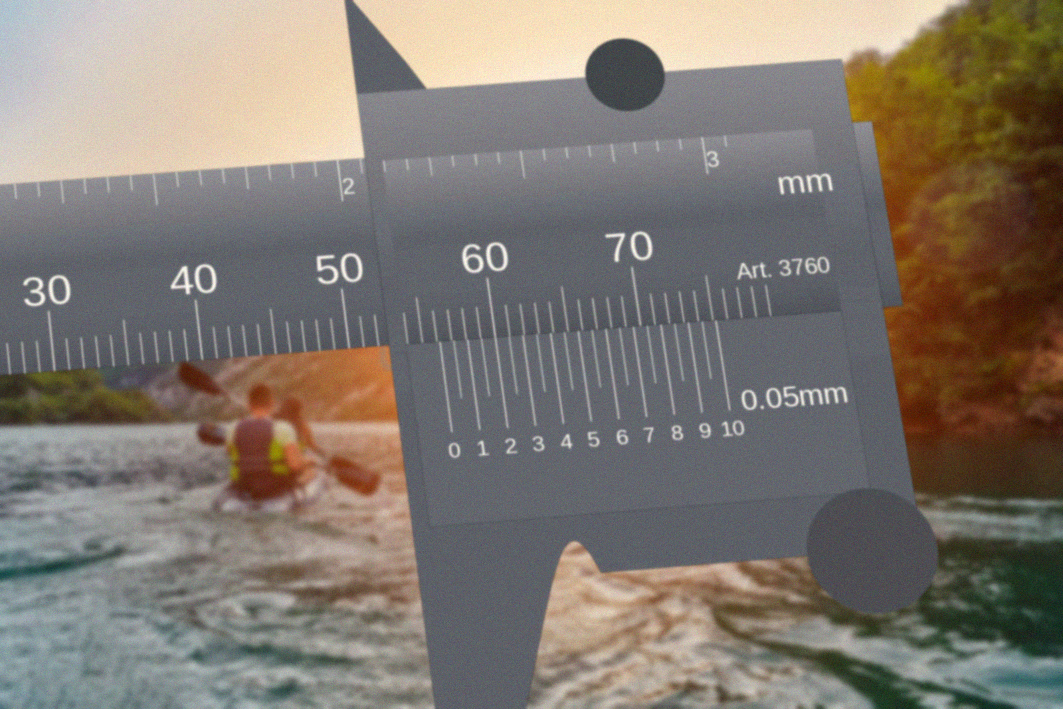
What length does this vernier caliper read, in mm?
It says 56.2 mm
